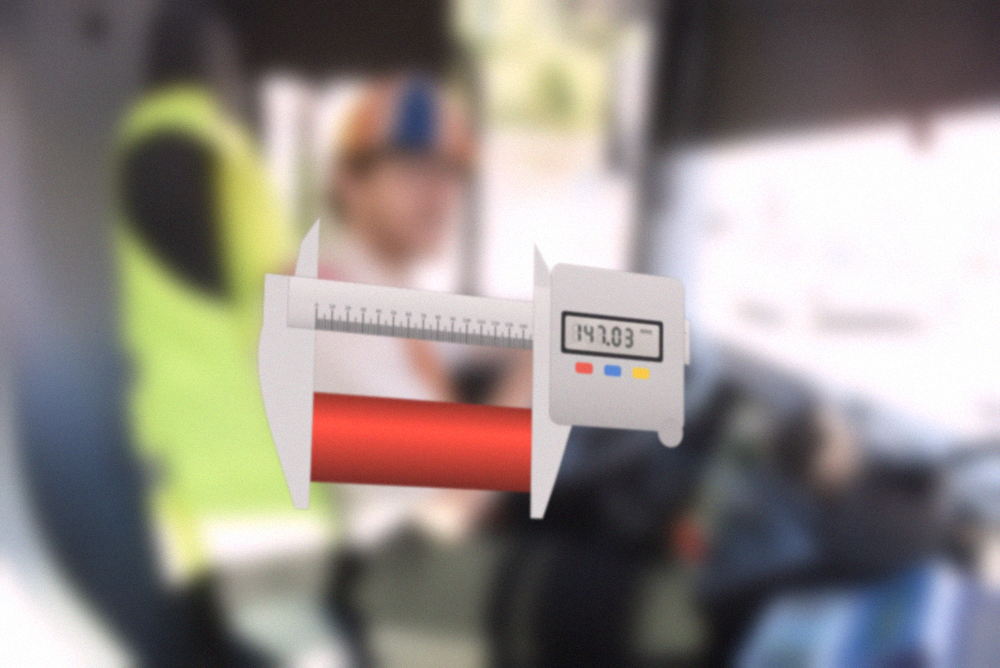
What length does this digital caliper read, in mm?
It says 147.03 mm
